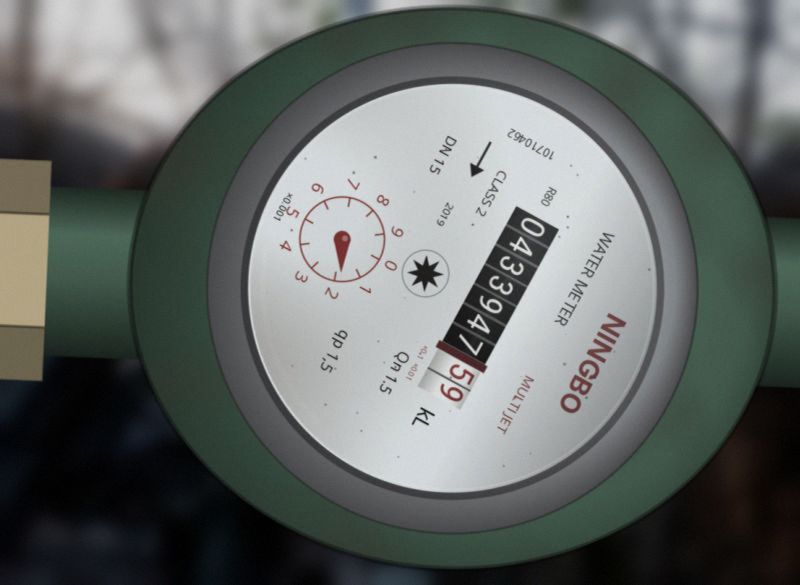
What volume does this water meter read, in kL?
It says 433947.591 kL
